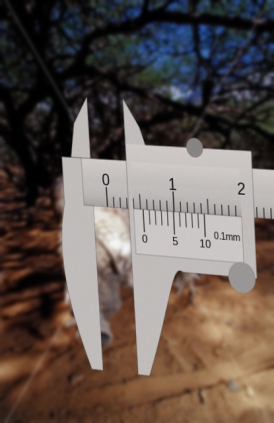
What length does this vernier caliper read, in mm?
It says 5.4 mm
